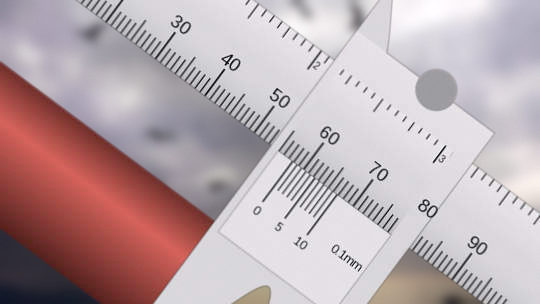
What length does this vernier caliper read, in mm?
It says 57.8 mm
